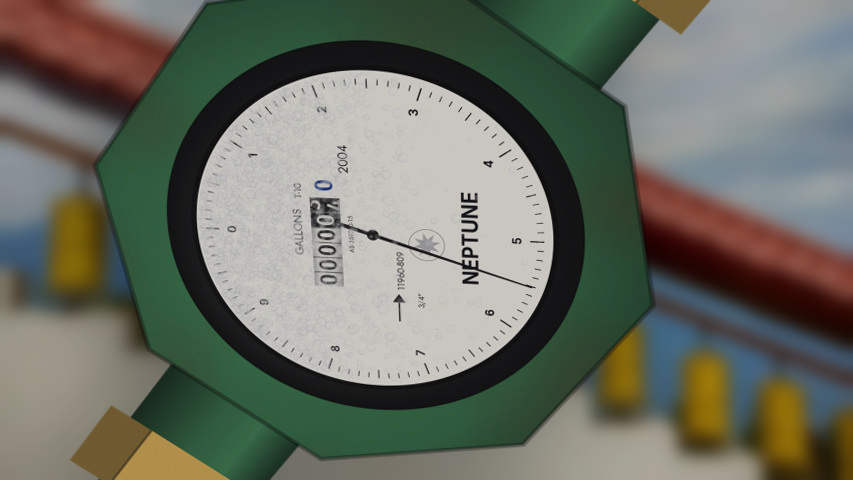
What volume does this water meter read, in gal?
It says 35.5 gal
